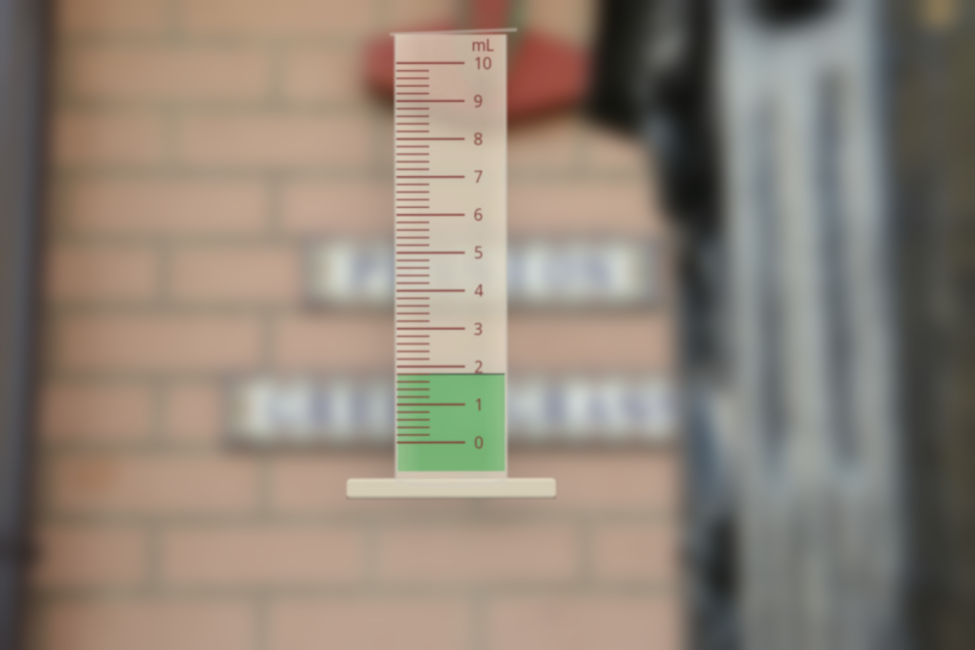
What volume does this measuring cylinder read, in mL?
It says 1.8 mL
